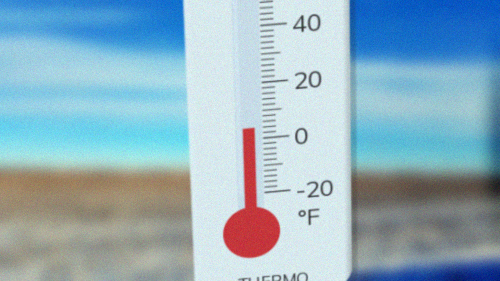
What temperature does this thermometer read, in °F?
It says 4 °F
